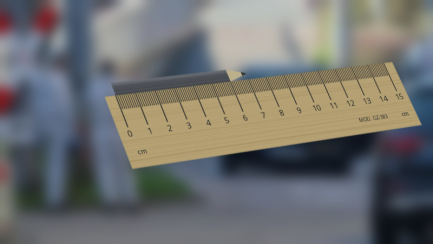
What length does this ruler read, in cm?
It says 7 cm
